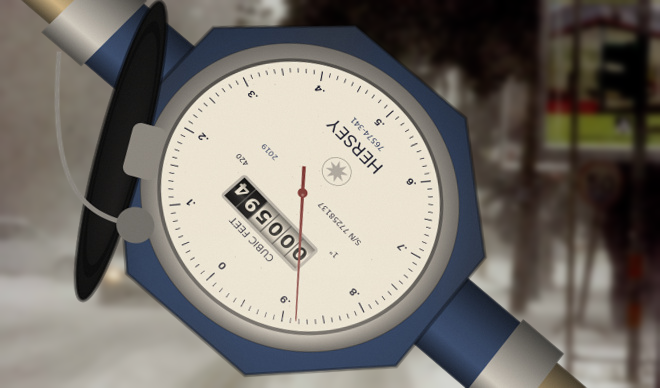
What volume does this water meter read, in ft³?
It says 593.88 ft³
